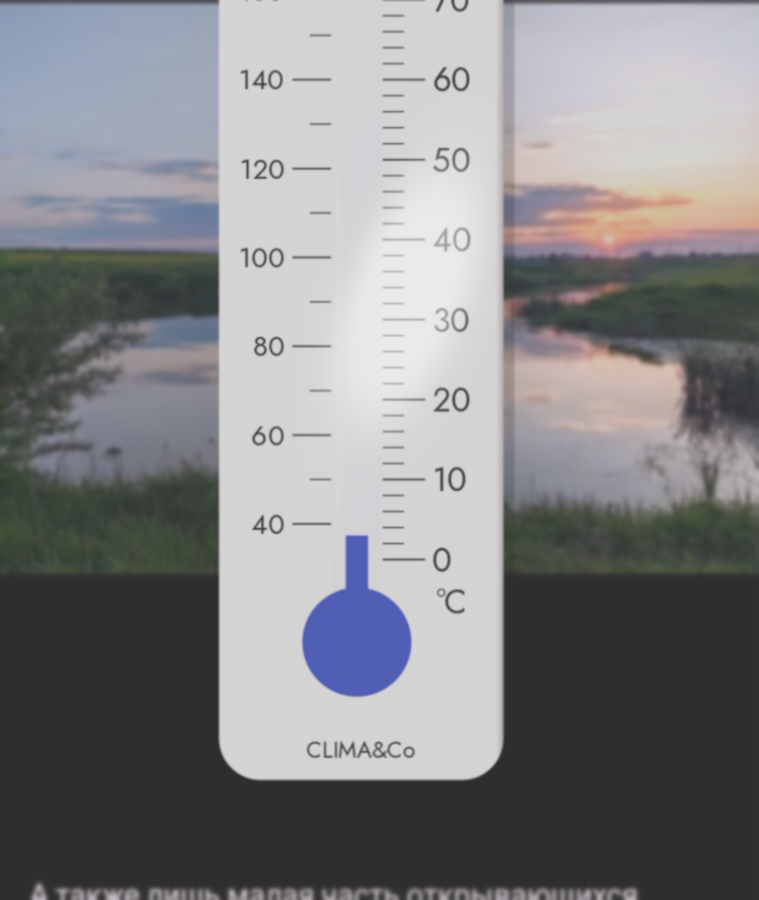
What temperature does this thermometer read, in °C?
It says 3 °C
